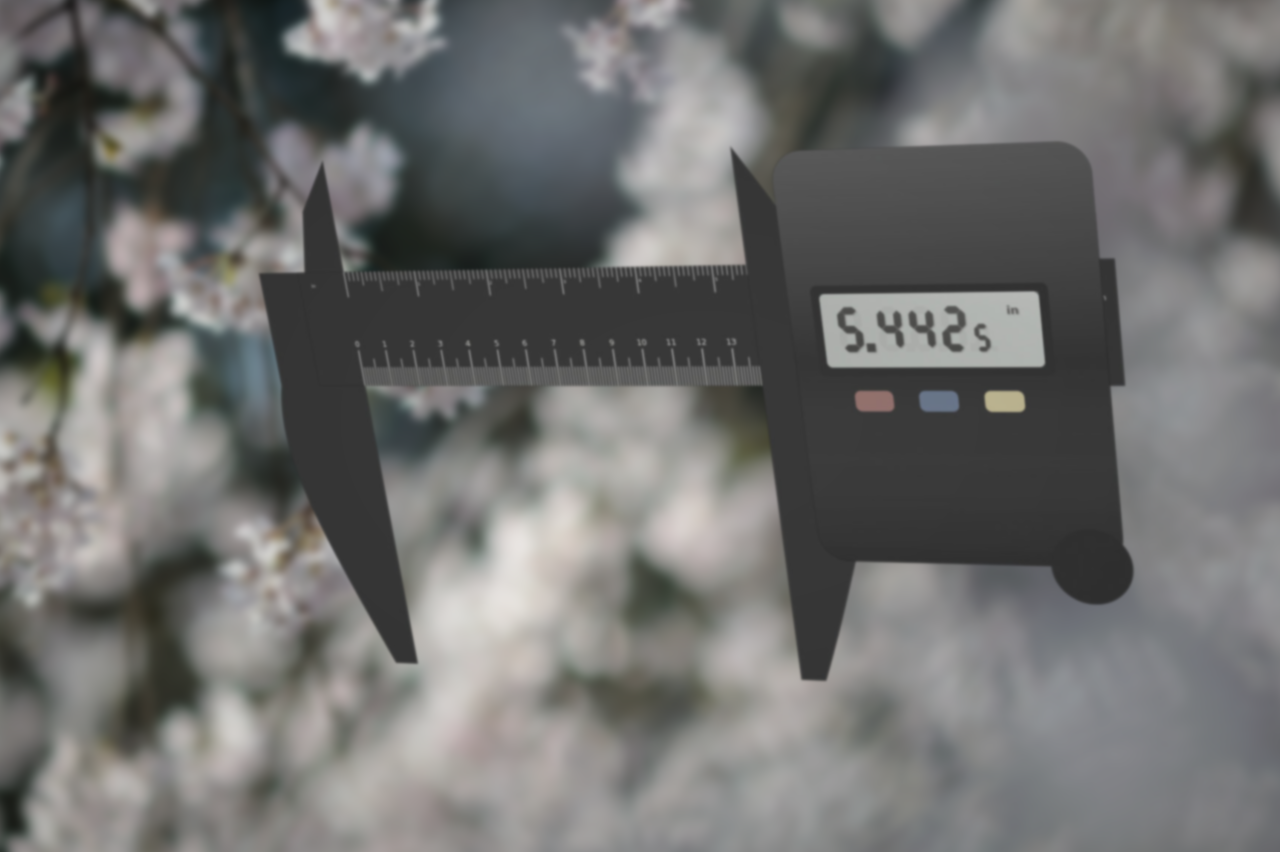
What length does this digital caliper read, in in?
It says 5.4425 in
